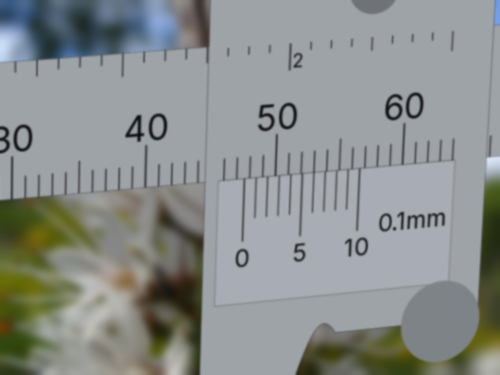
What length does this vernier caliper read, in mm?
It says 47.6 mm
